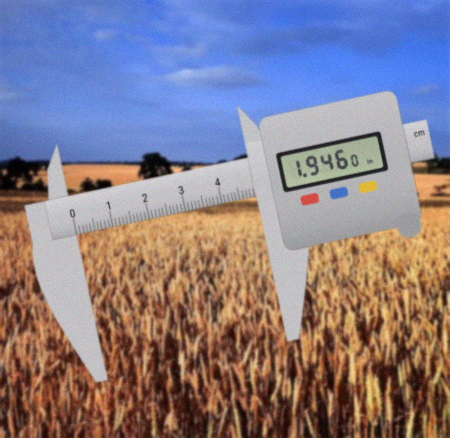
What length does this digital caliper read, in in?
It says 1.9460 in
